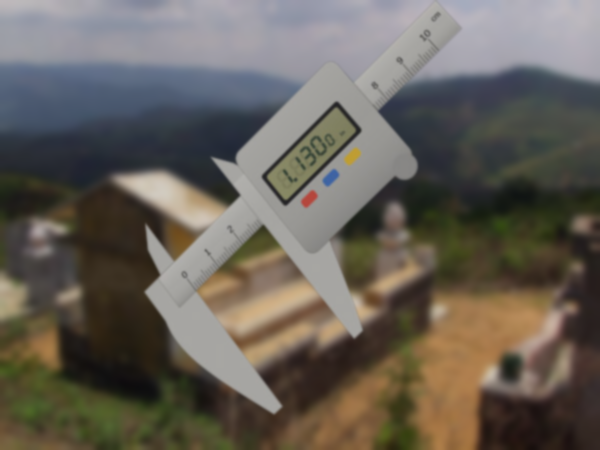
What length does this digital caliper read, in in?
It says 1.1300 in
